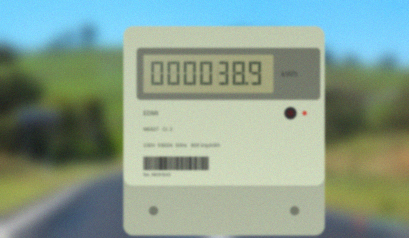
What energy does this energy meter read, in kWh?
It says 38.9 kWh
